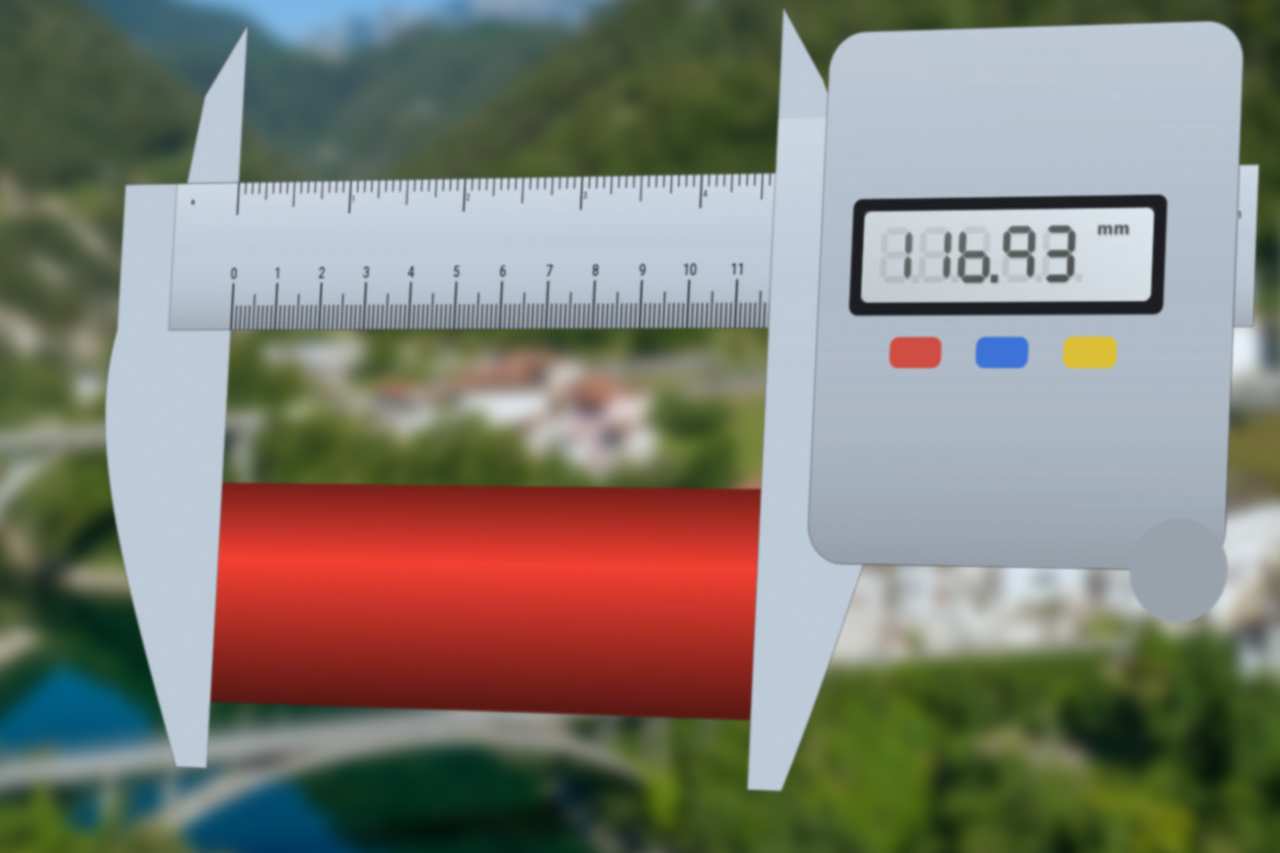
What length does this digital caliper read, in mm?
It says 116.93 mm
